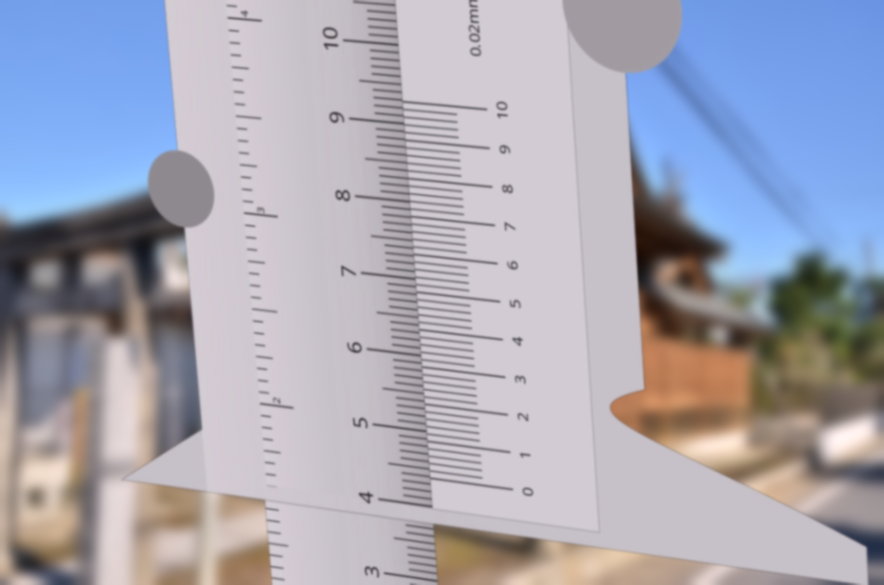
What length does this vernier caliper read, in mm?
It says 43.8 mm
